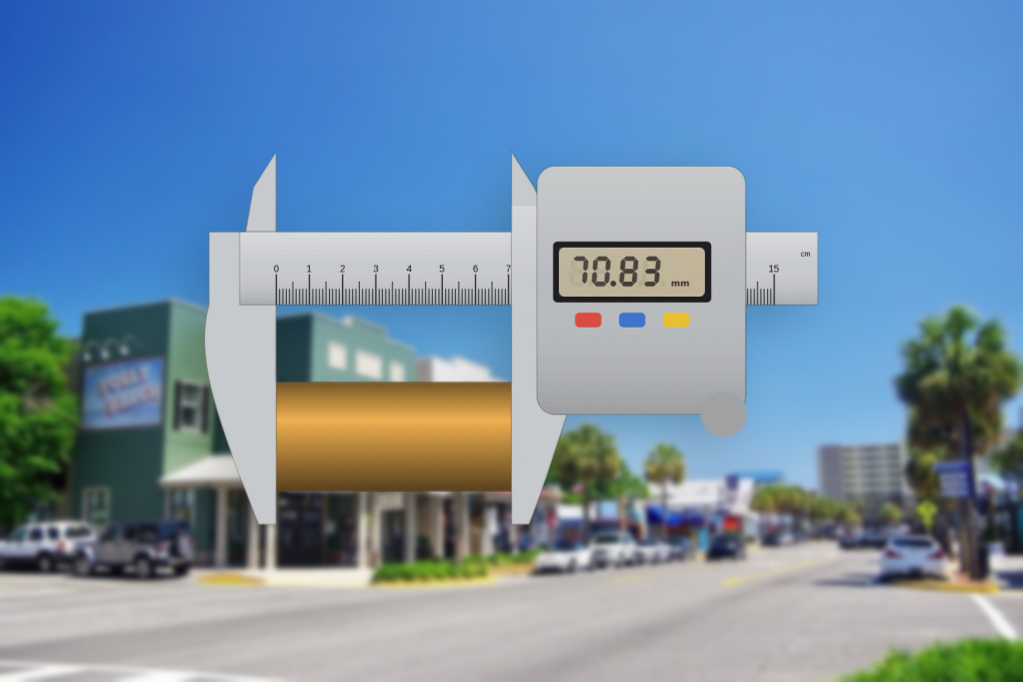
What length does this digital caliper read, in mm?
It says 70.83 mm
